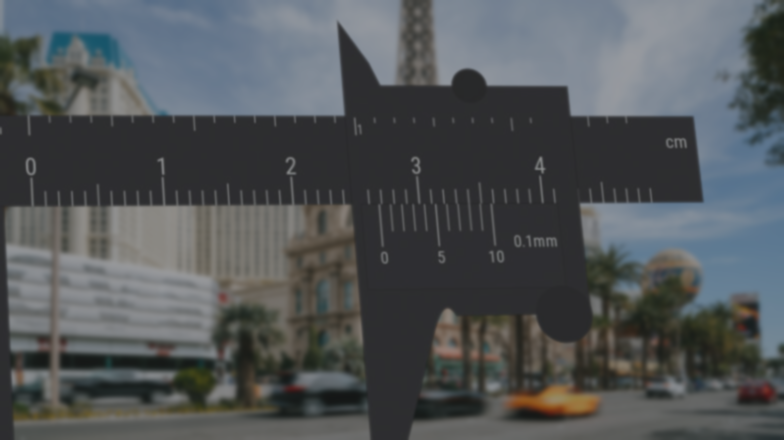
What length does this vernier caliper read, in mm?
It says 26.8 mm
